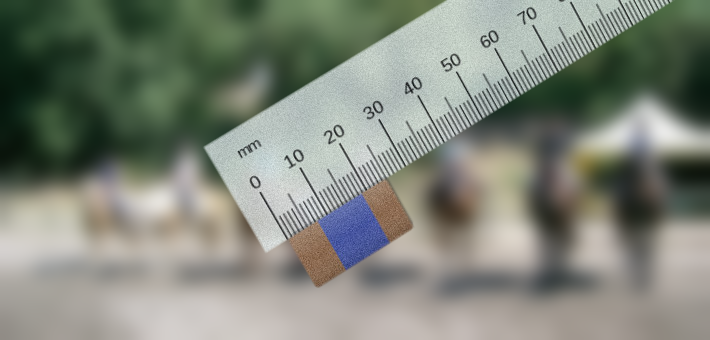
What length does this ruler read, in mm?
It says 25 mm
